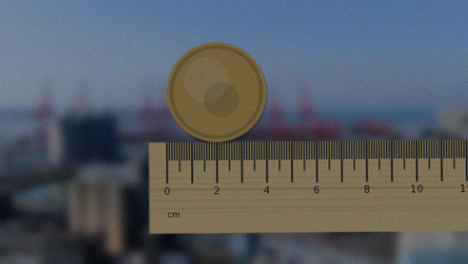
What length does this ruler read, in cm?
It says 4 cm
